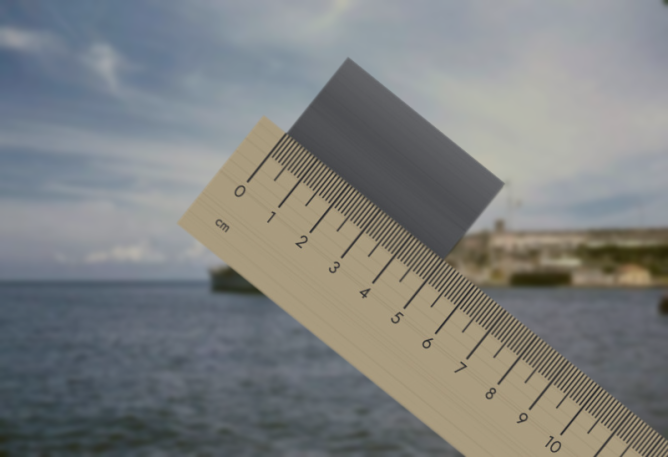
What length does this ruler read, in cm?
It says 5 cm
